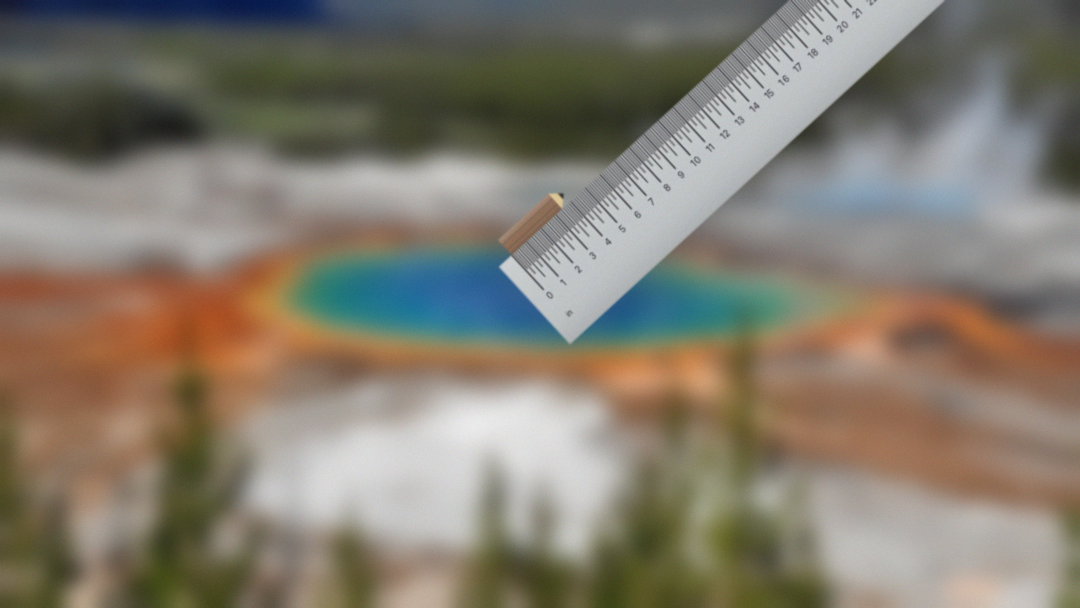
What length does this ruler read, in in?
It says 4 in
